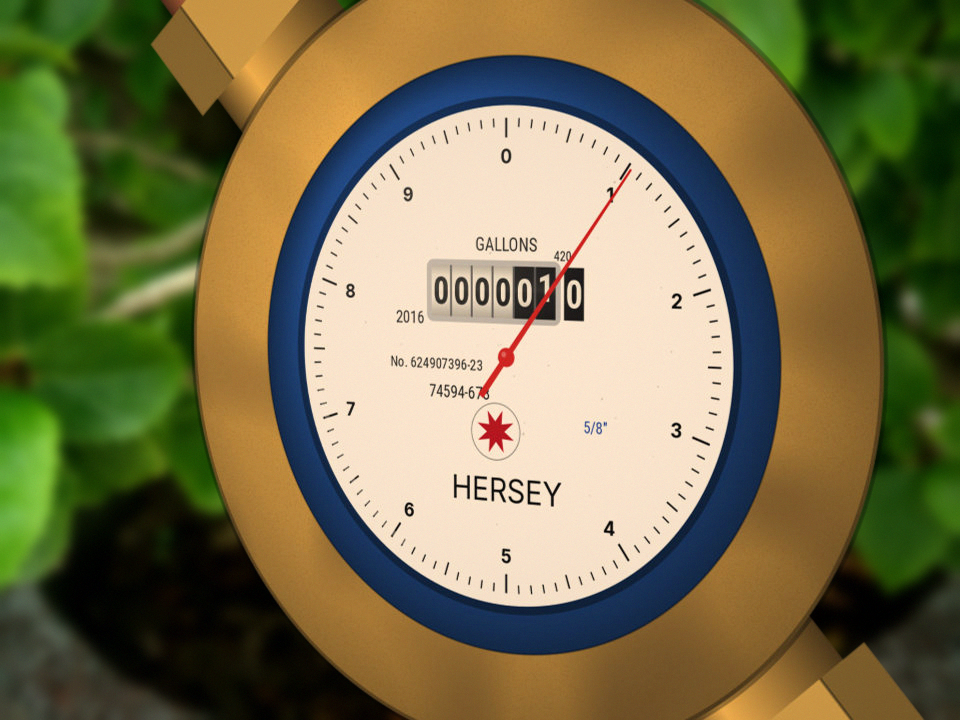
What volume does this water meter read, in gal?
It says 11.0 gal
